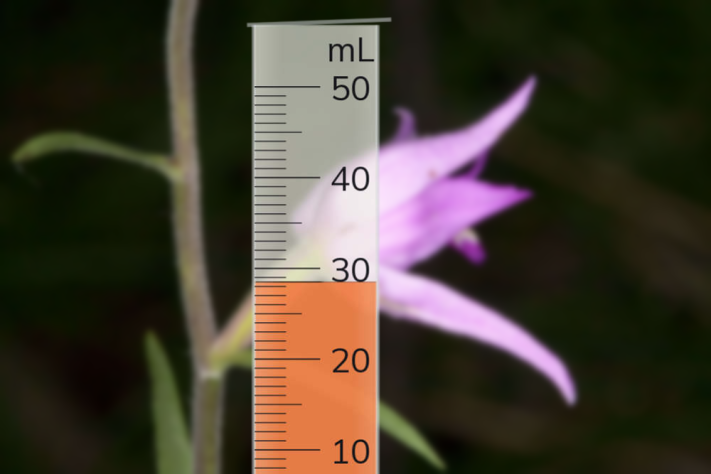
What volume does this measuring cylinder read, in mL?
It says 28.5 mL
